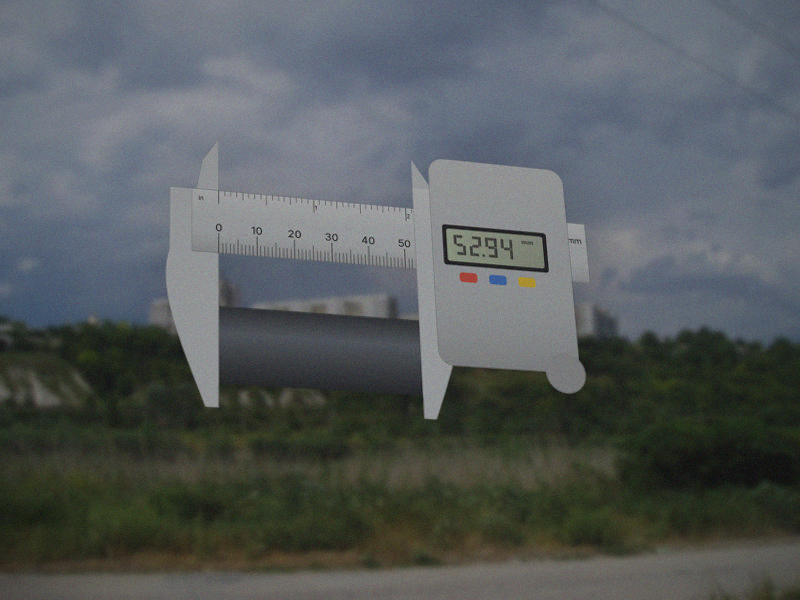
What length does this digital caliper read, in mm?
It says 52.94 mm
